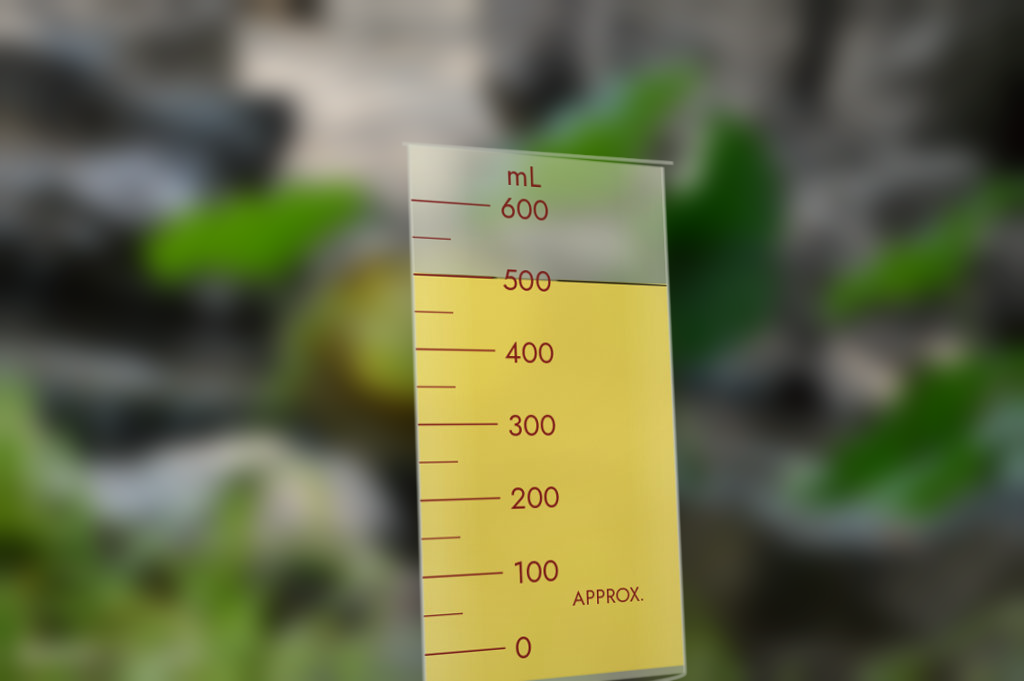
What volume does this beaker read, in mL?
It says 500 mL
